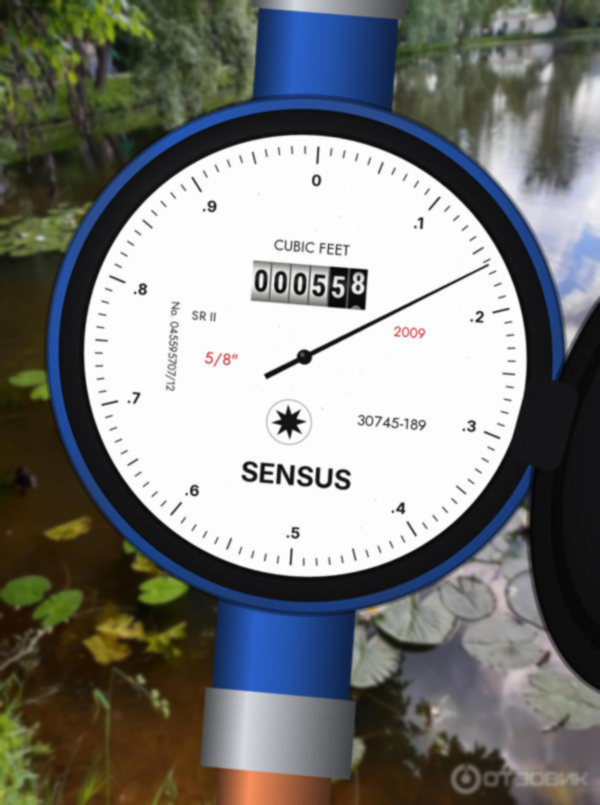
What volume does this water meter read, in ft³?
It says 558.16 ft³
